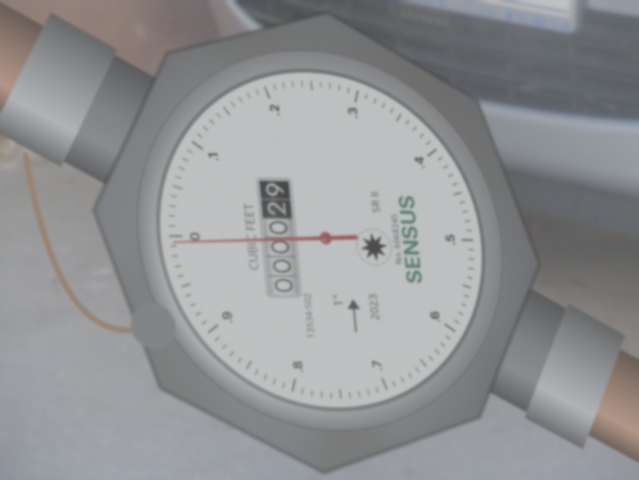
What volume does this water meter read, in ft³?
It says 28.99 ft³
